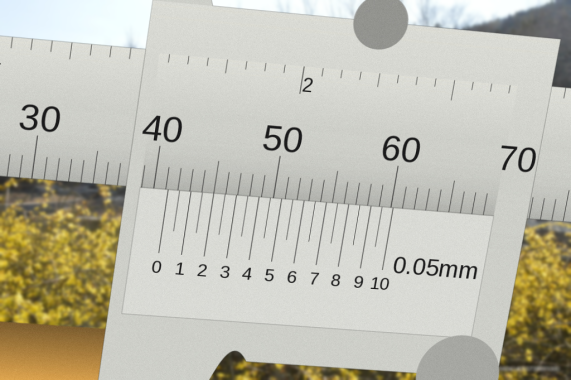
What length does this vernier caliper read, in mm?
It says 41.2 mm
